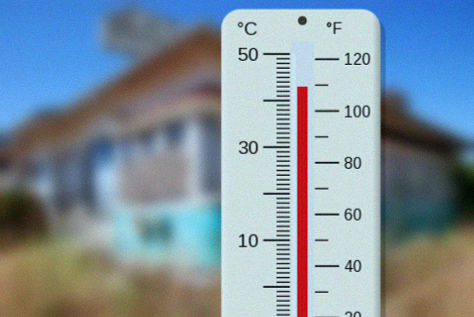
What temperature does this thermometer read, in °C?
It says 43 °C
